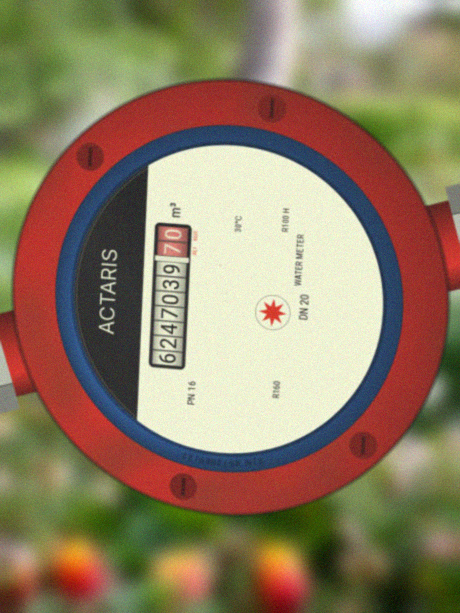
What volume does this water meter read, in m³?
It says 6247039.70 m³
